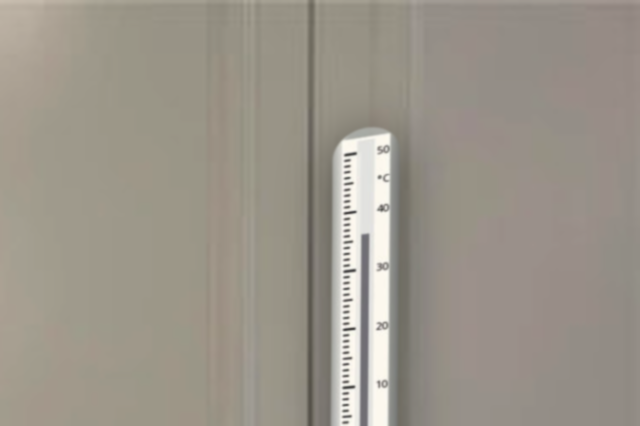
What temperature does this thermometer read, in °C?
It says 36 °C
